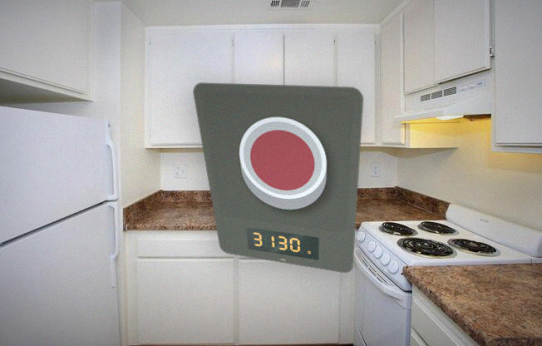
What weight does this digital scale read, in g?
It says 3130 g
